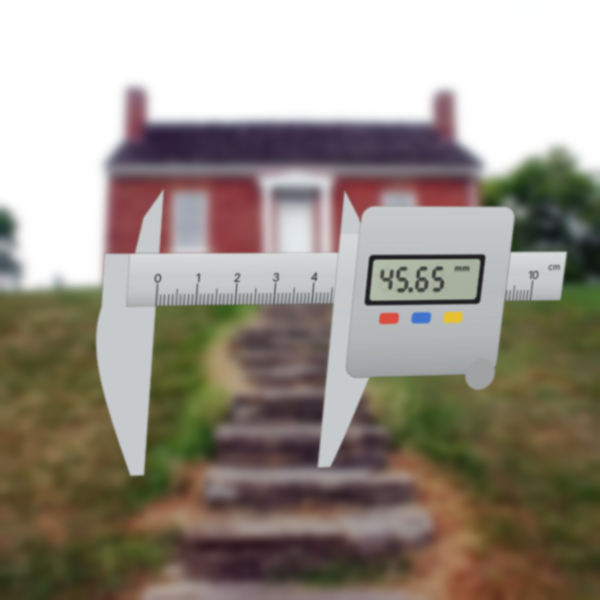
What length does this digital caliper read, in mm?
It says 45.65 mm
